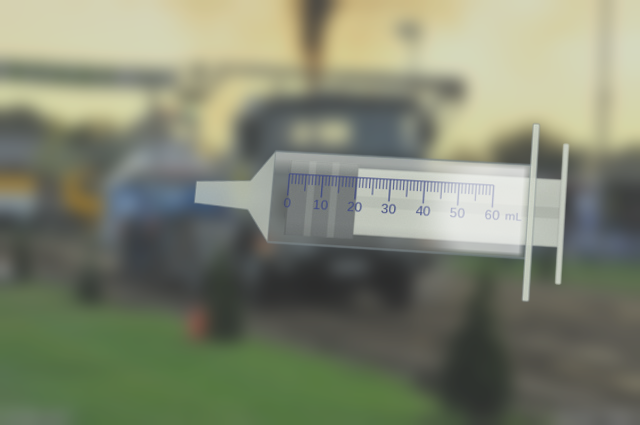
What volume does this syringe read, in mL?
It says 0 mL
